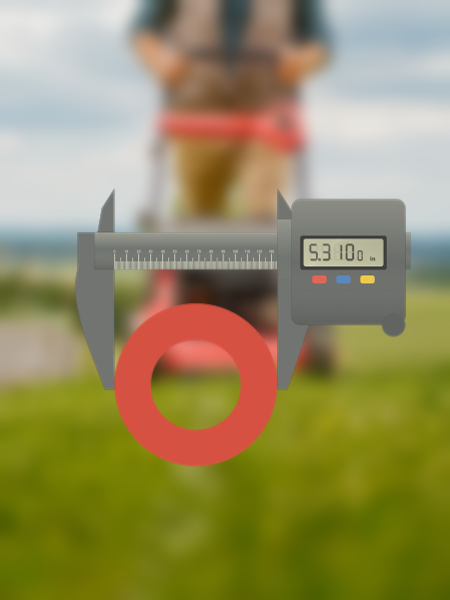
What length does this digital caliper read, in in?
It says 5.3100 in
